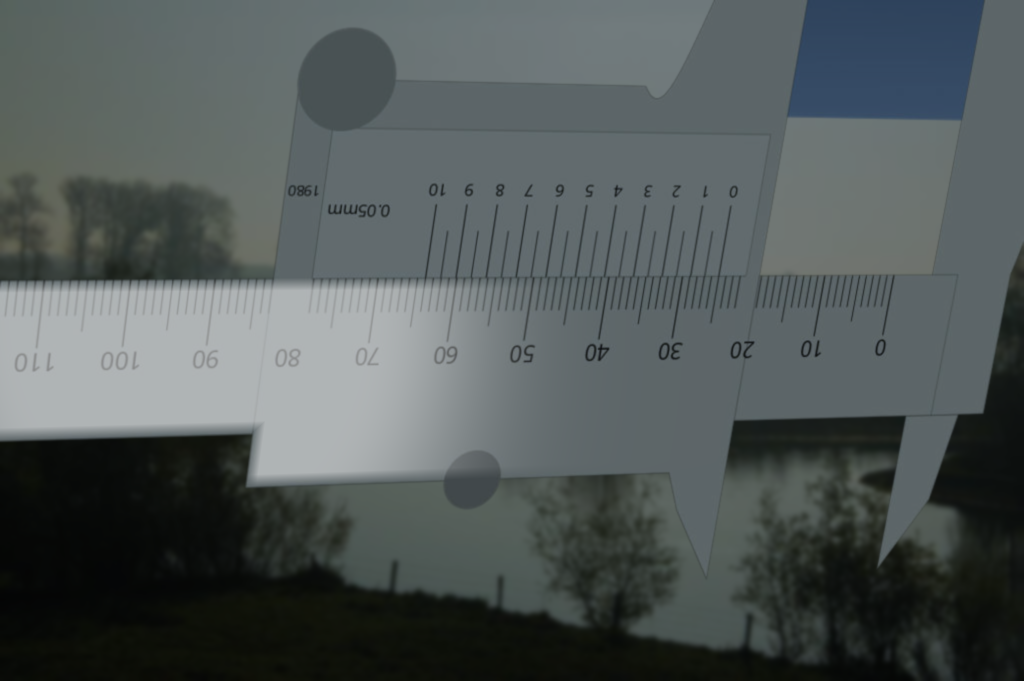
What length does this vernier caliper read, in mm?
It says 25.0 mm
